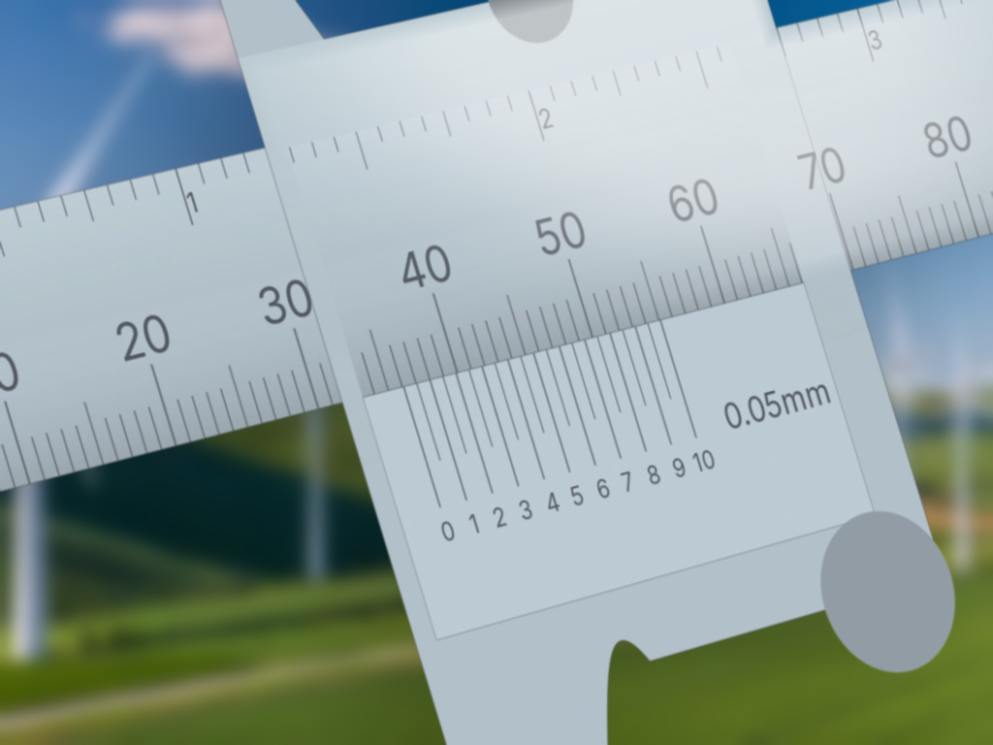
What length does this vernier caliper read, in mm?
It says 36.1 mm
